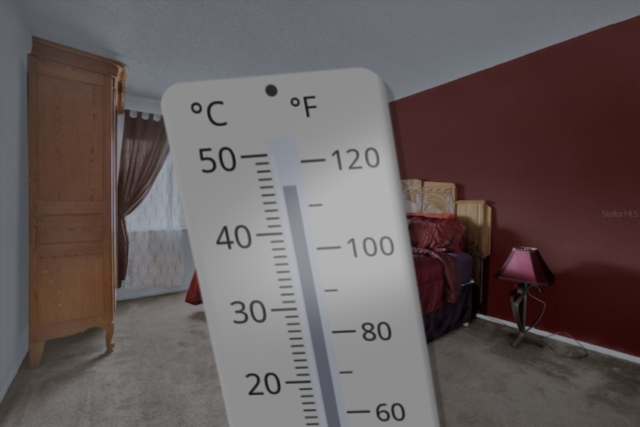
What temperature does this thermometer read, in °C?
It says 46 °C
